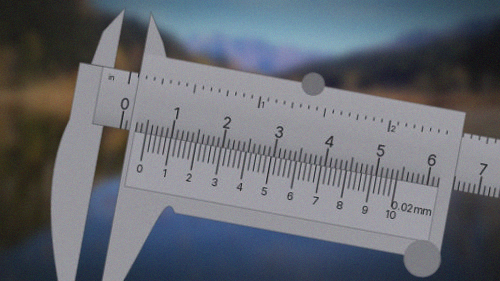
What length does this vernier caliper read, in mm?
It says 5.0 mm
